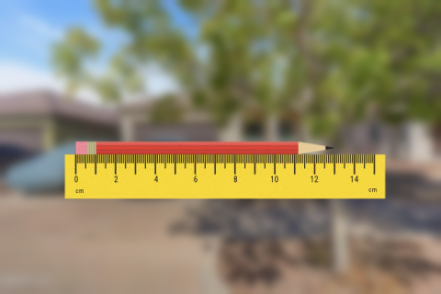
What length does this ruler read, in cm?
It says 13 cm
